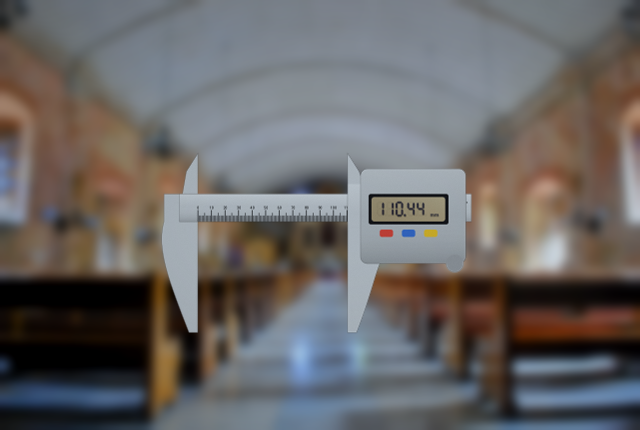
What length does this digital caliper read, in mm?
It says 110.44 mm
